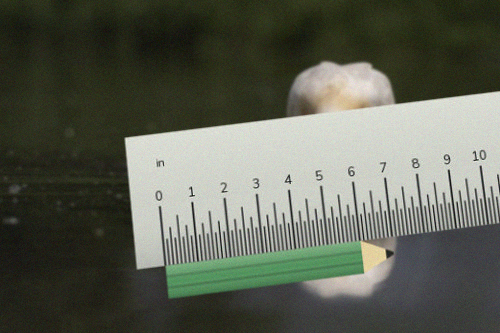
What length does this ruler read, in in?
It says 7 in
